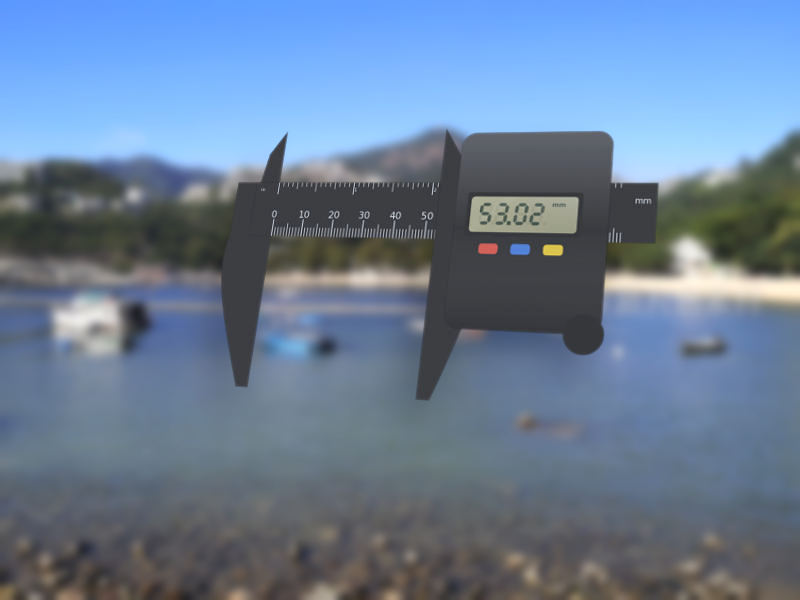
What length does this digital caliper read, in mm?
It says 53.02 mm
